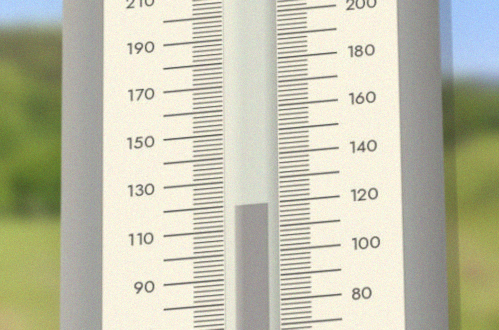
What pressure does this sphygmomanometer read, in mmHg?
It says 120 mmHg
